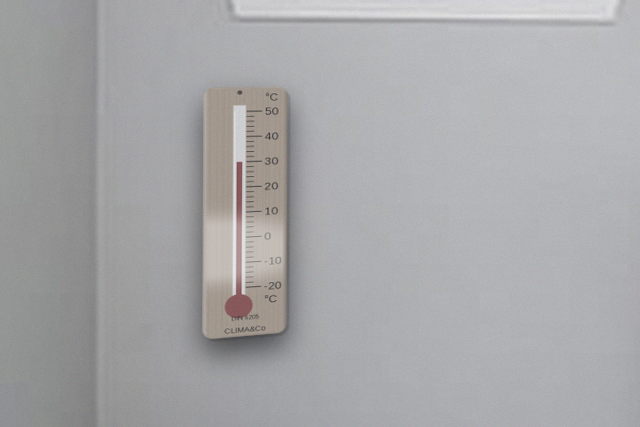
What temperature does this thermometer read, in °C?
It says 30 °C
